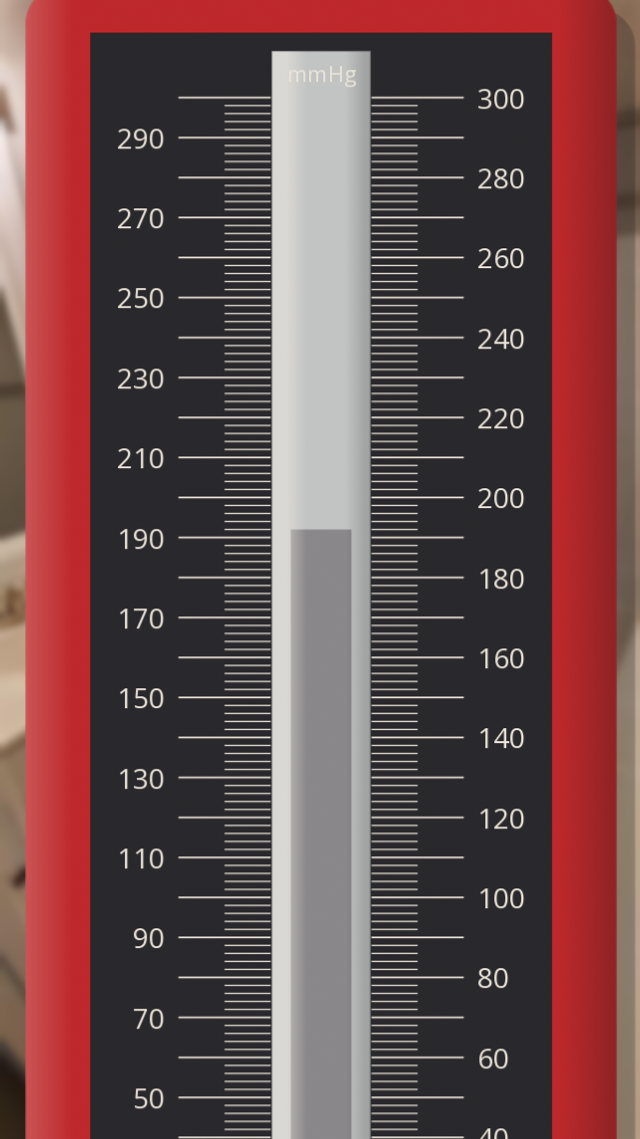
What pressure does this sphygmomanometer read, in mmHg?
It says 192 mmHg
